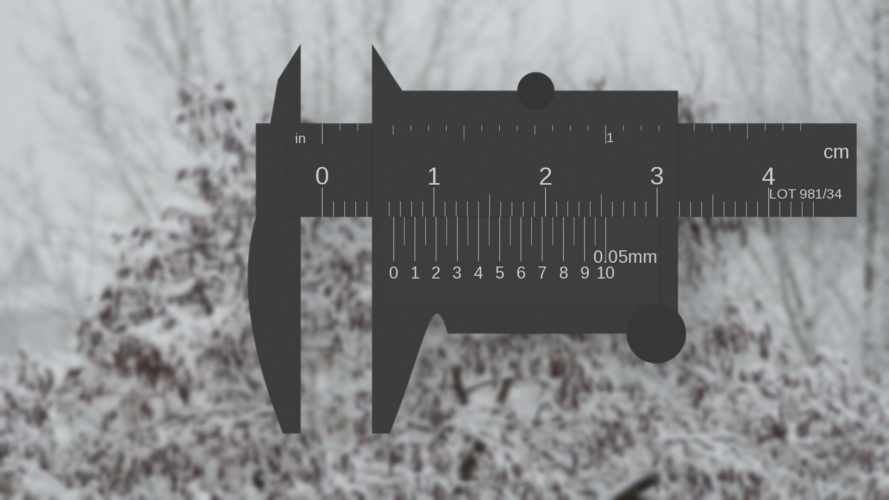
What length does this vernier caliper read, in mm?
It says 6.4 mm
